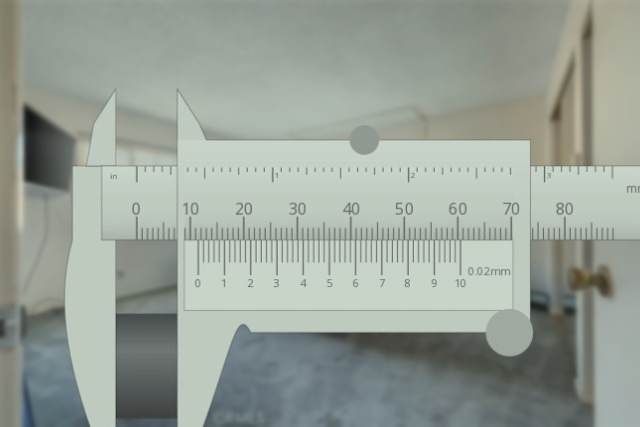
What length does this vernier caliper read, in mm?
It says 11.5 mm
